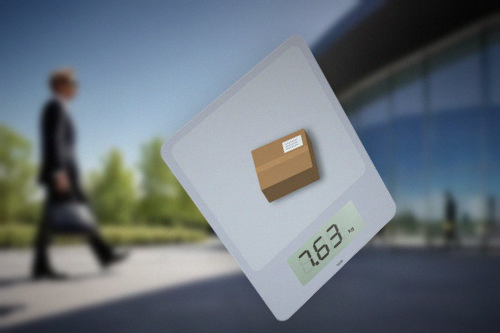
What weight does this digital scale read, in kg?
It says 7.63 kg
